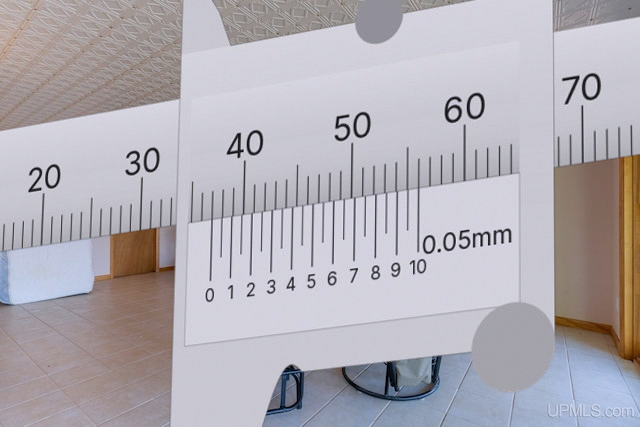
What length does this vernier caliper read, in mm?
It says 37.0 mm
